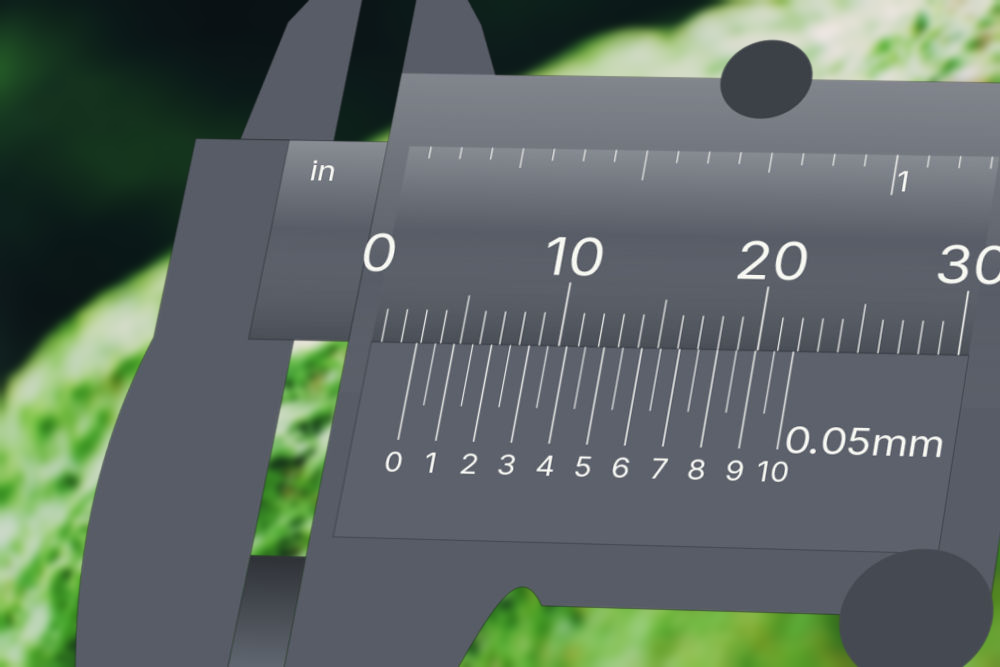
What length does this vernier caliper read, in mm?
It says 2.8 mm
